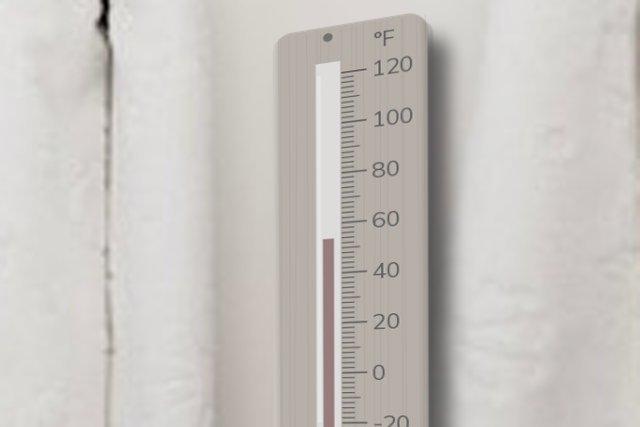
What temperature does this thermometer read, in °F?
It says 54 °F
